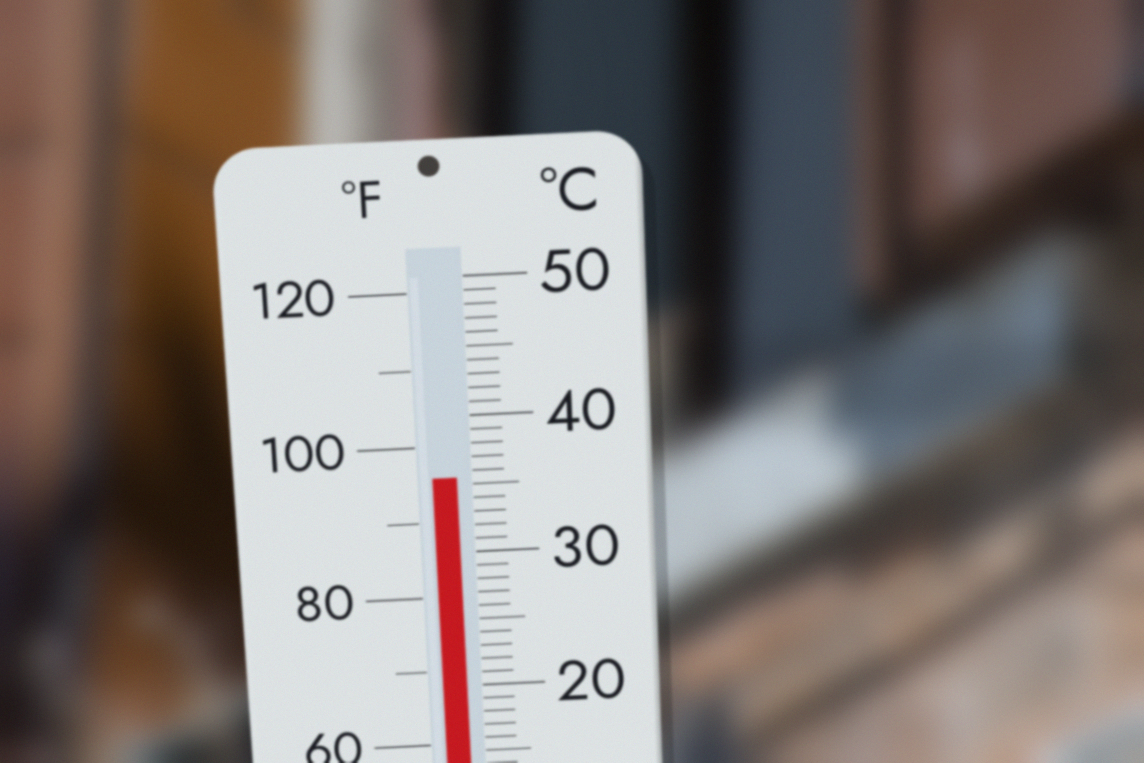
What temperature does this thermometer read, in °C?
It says 35.5 °C
